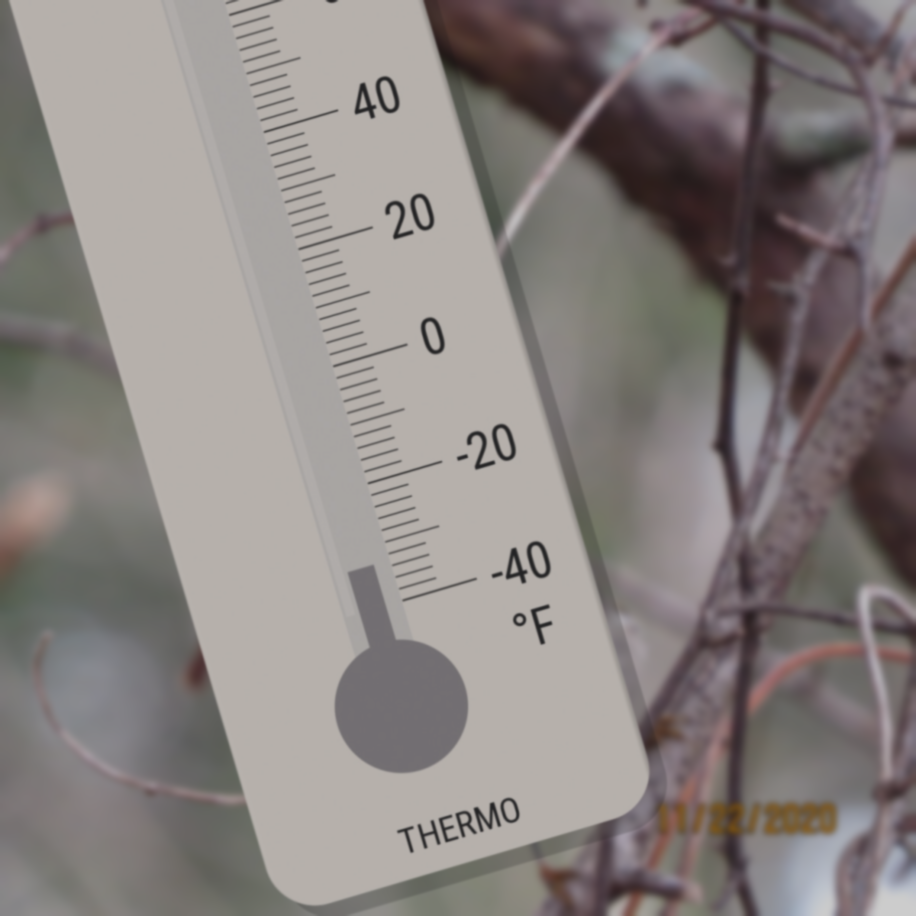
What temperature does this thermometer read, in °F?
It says -33 °F
